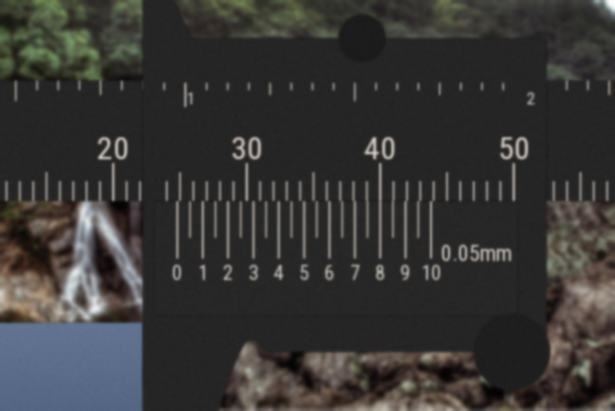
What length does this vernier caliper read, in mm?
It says 24.8 mm
